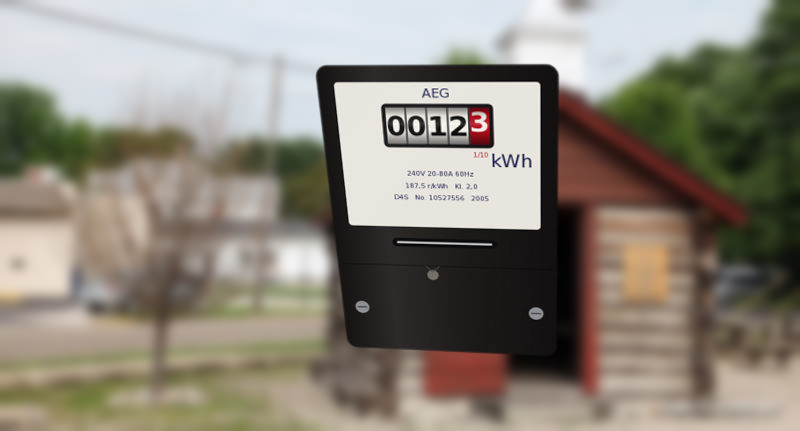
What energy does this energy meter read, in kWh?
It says 12.3 kWh
